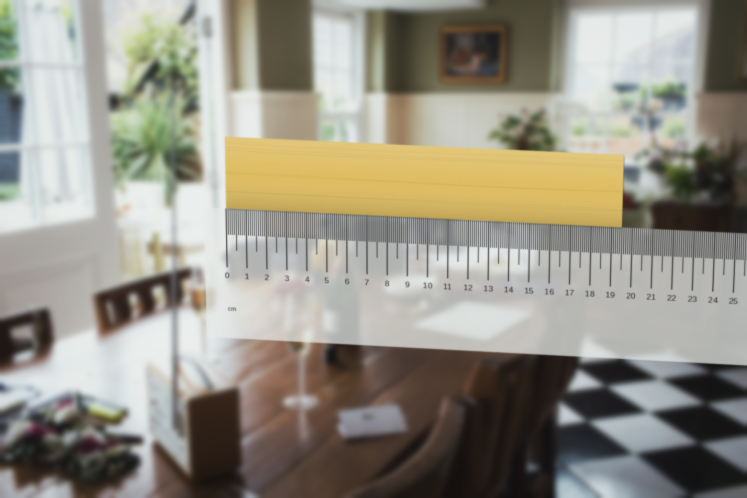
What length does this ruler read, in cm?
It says 19.5 cm
